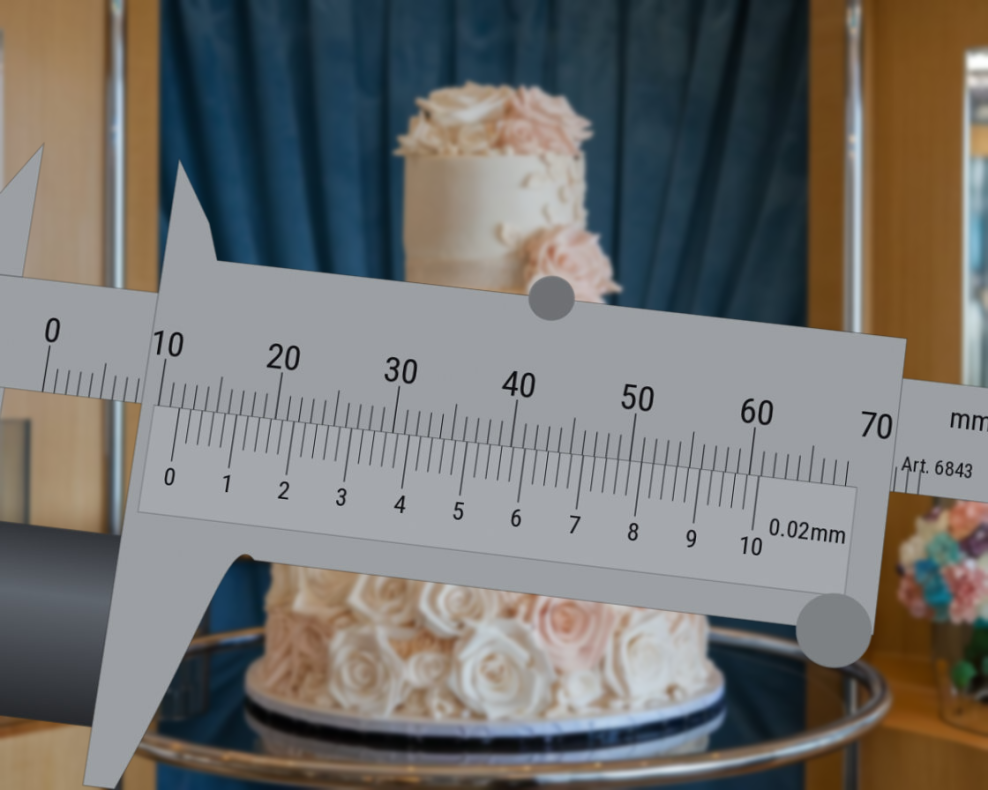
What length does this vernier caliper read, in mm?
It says 11.8 mm
